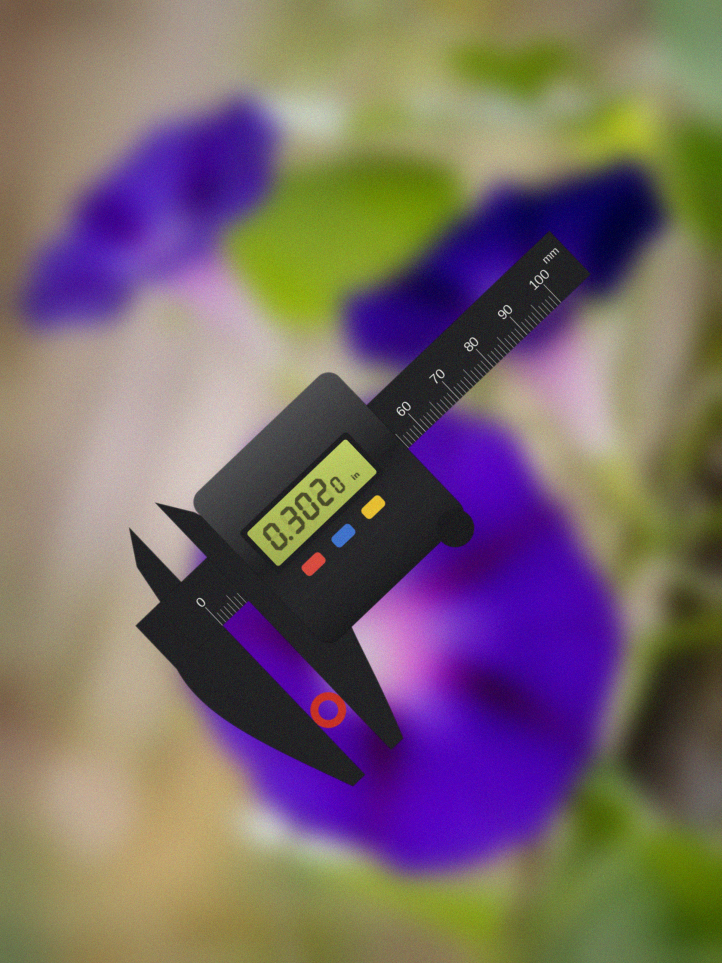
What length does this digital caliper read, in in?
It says 0.3020 in
